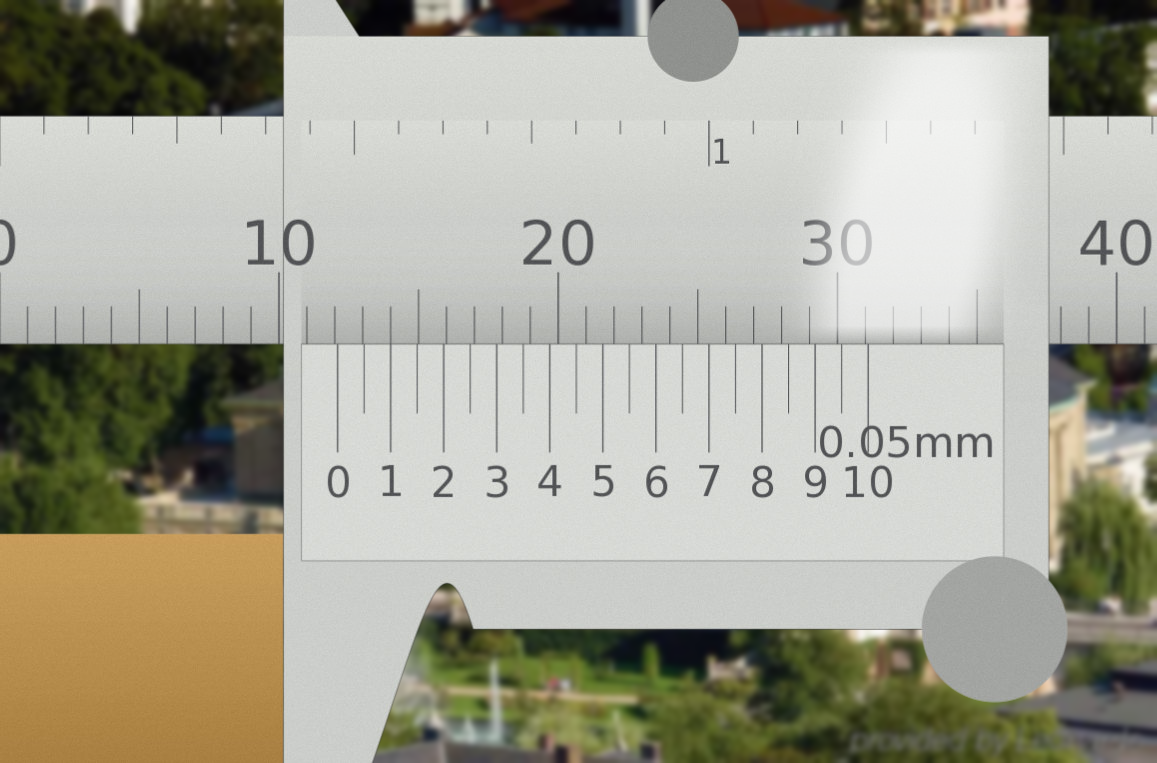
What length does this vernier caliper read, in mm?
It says 12.10 mm
